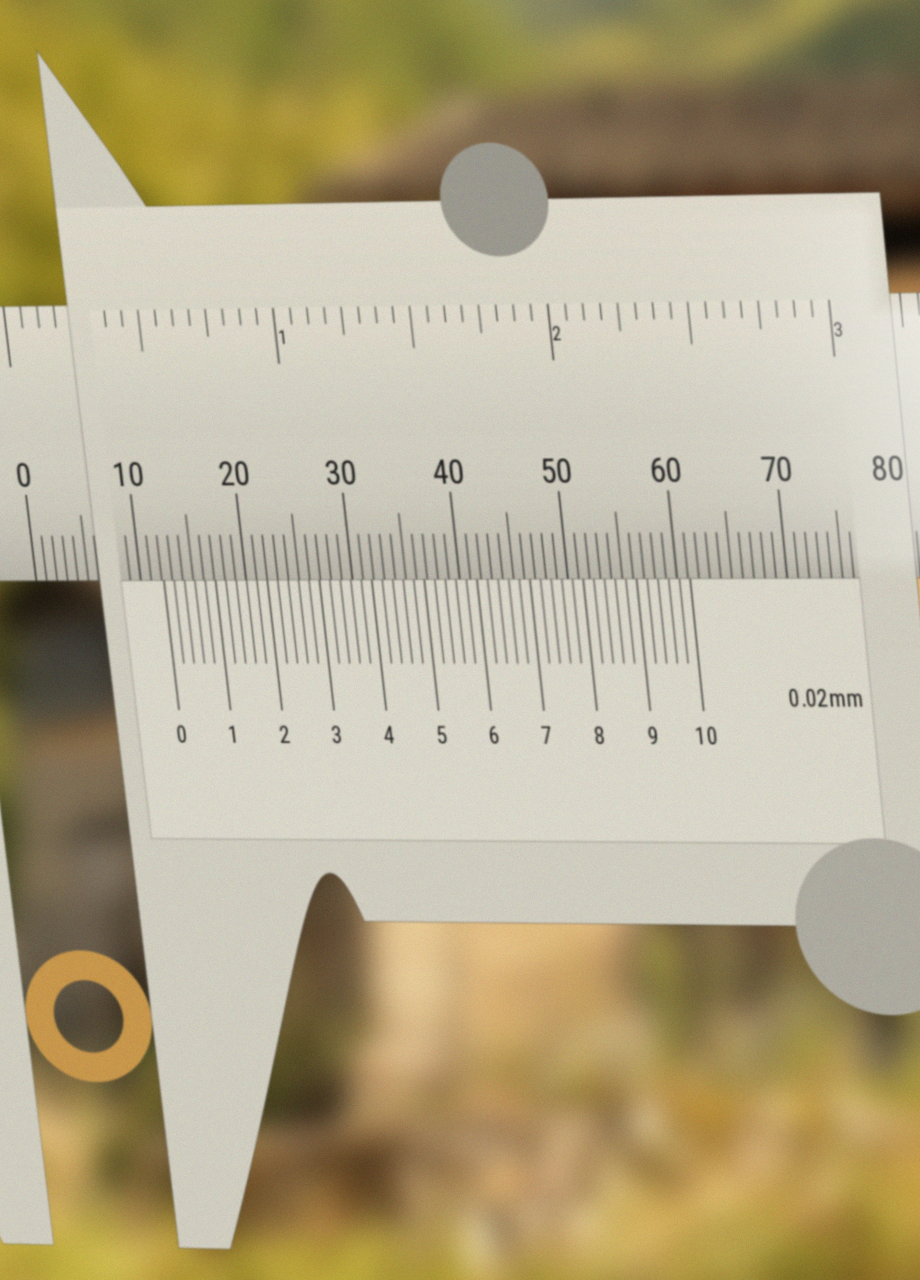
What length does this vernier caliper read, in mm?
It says 12.2 mm
